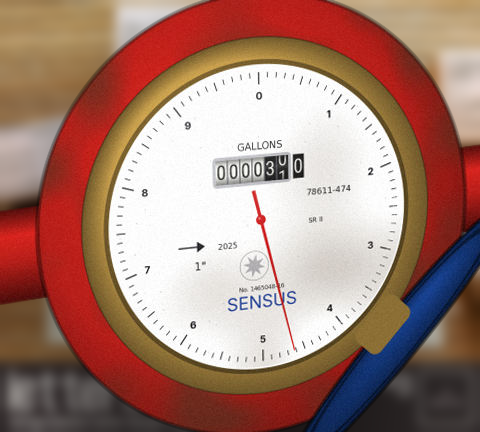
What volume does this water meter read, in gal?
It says 304.6 gal
